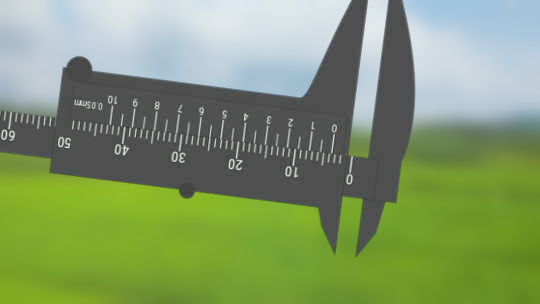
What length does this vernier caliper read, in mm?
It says 3.6 mm
